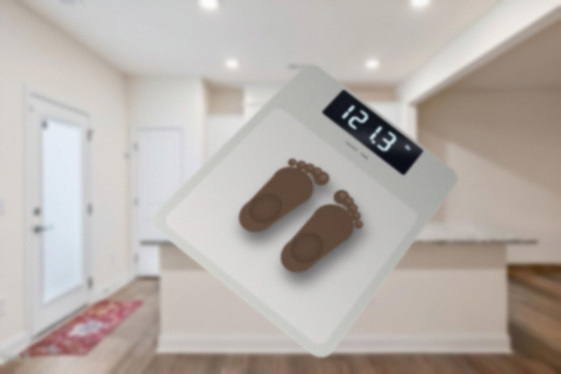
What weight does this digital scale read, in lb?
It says 121.3 lb
